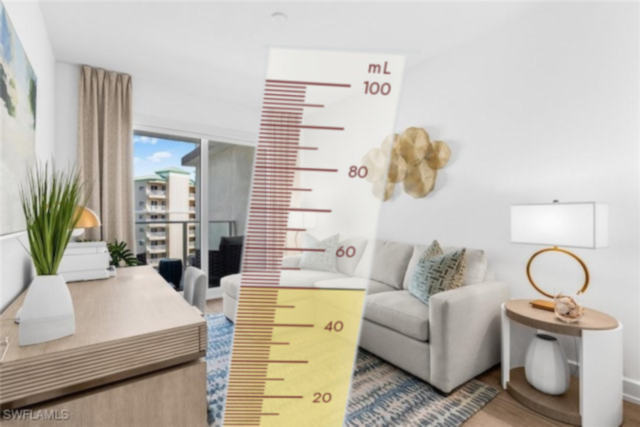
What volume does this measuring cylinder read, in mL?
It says 50 mL
